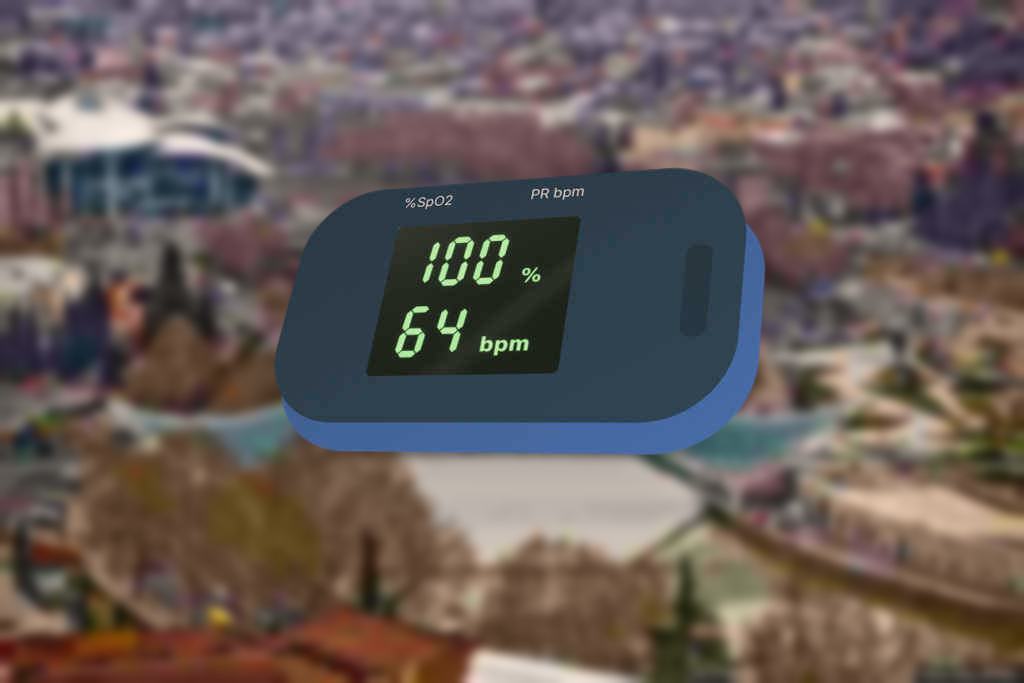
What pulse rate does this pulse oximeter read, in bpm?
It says 64 bpm
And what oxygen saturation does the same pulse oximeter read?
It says 100 %
